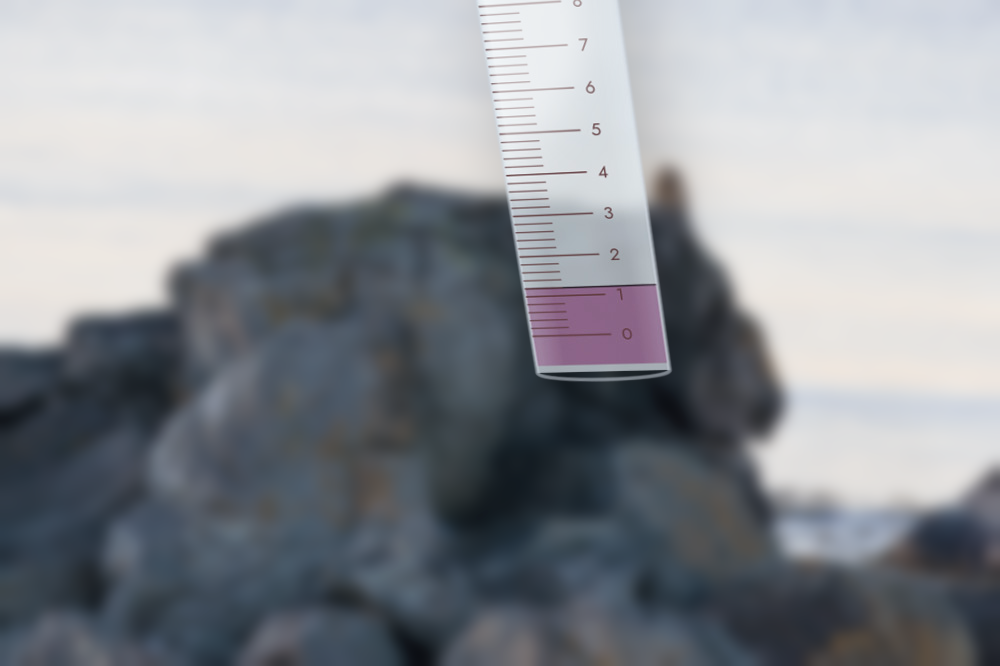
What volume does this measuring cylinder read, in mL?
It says 1.2 mL
